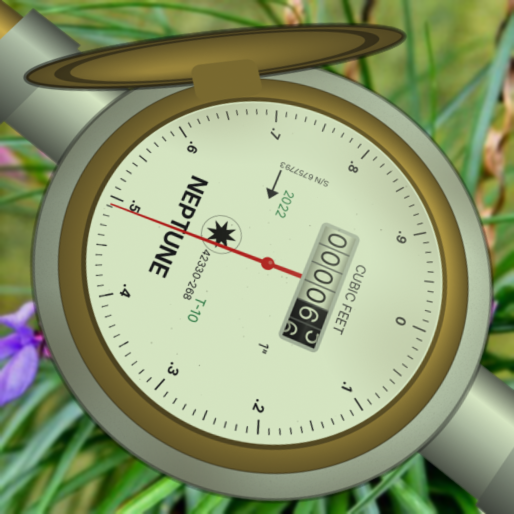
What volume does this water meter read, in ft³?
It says 65.49 ft³
